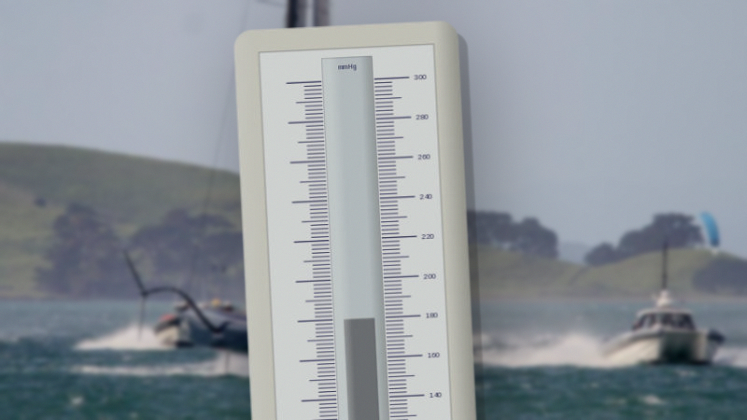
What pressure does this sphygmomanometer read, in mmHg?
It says 180 mmHg
